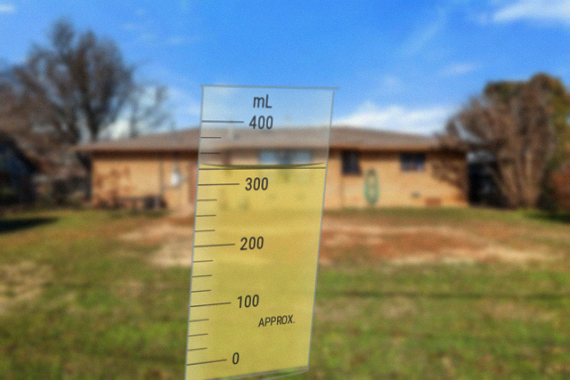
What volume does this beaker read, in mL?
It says 325 mL
